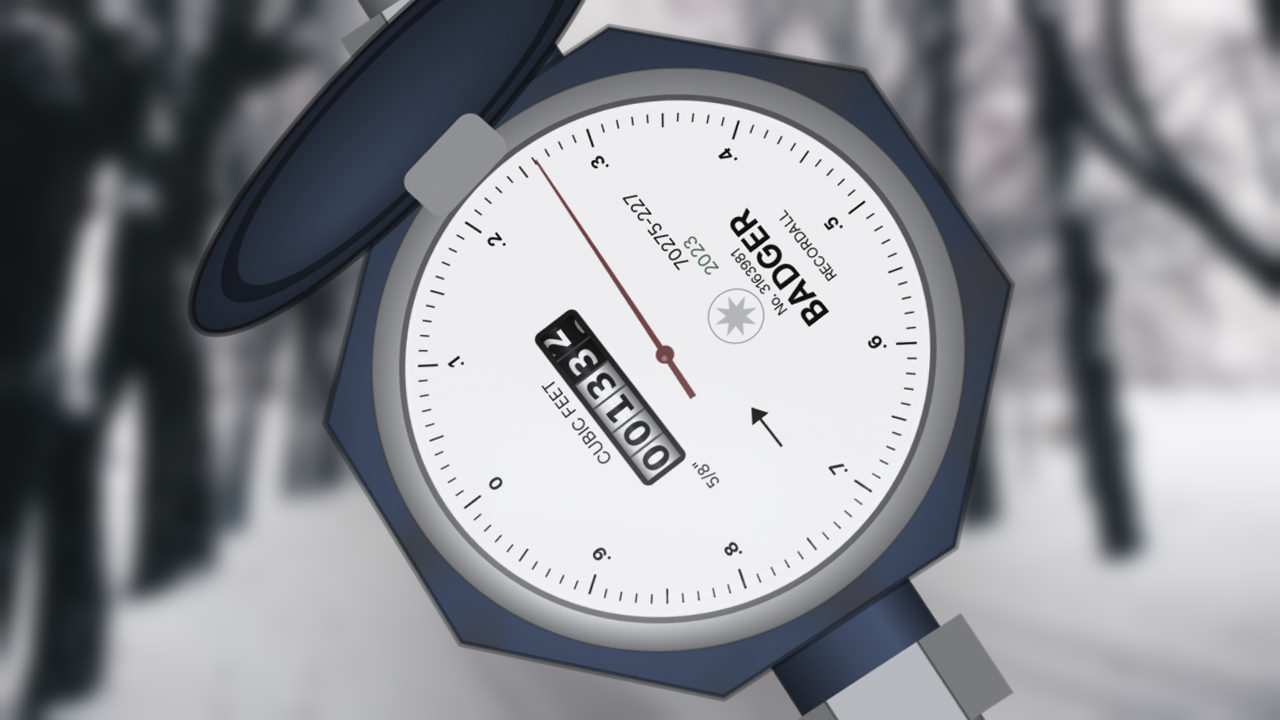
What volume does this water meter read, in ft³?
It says 1332.26 ft³
